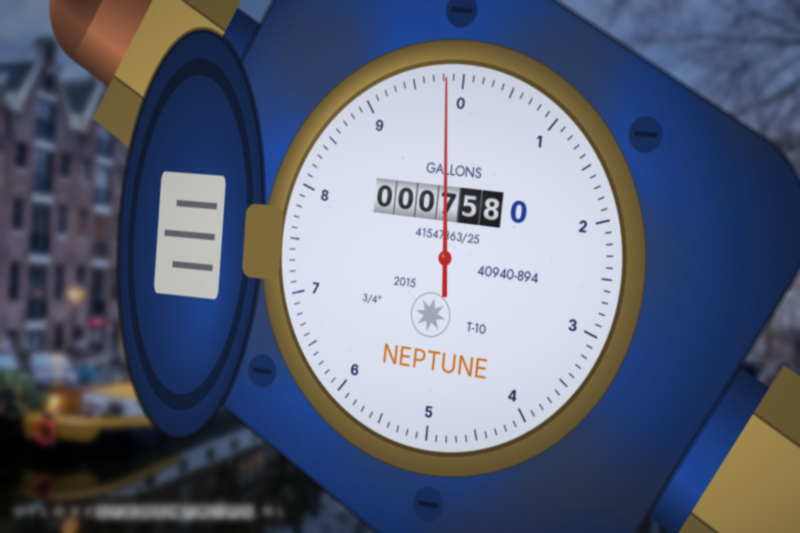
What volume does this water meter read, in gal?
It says 7579.8 gal
